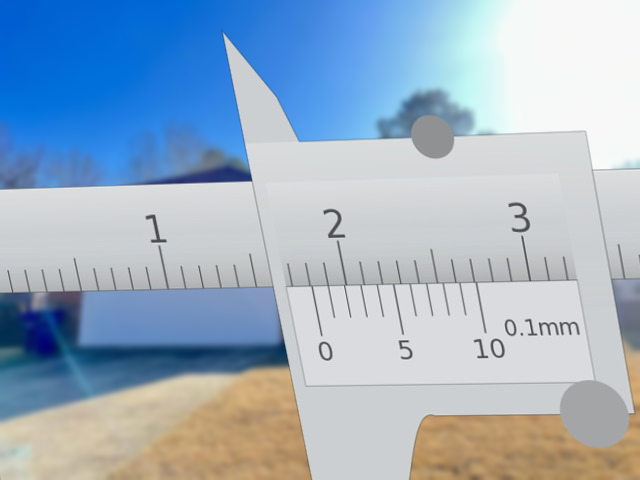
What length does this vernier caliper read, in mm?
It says 18.1 mm
